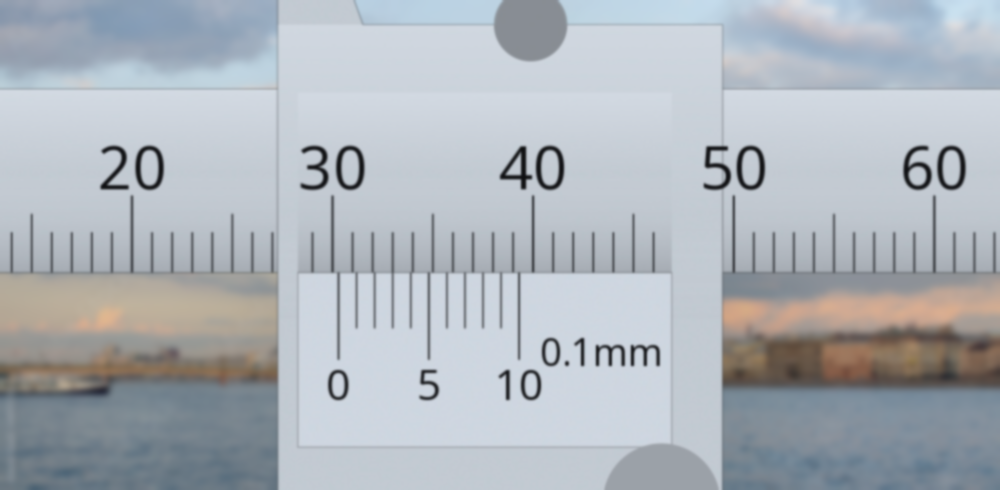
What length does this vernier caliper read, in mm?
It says 30.3 mm
